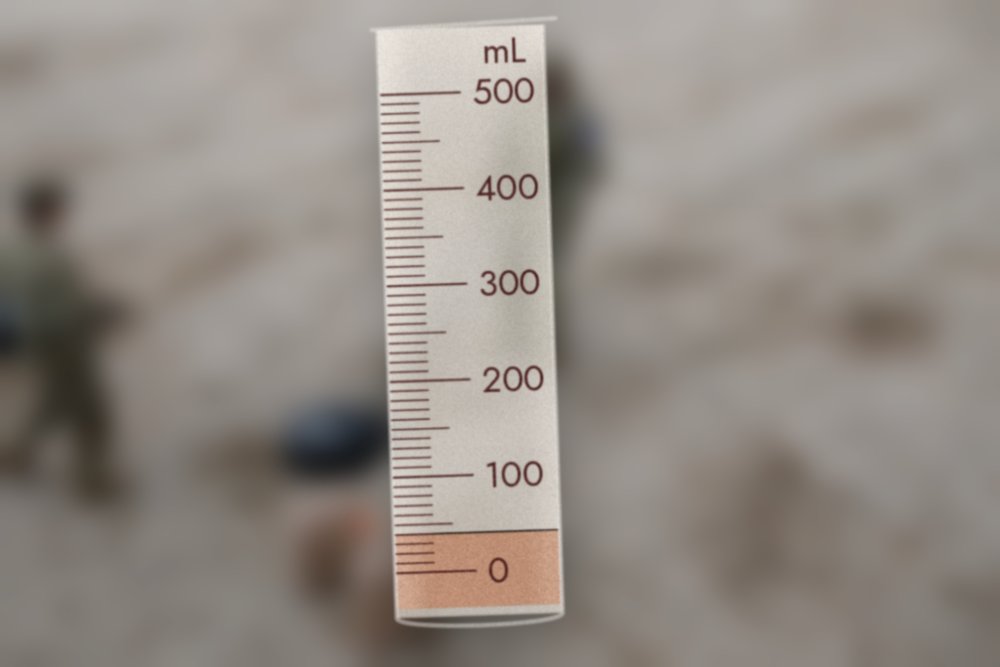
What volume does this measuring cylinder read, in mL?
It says 40 mL
